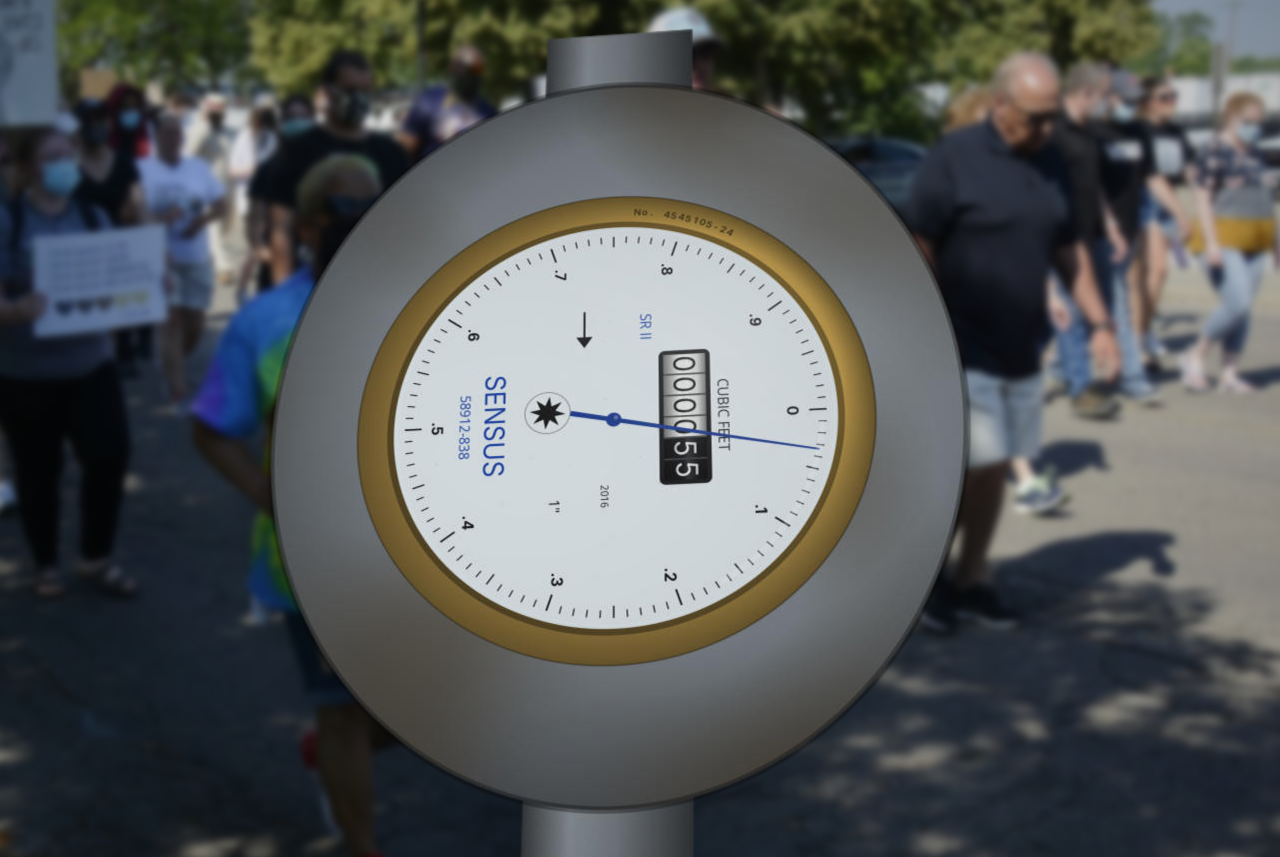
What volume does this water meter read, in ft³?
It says 55.03 ft³
